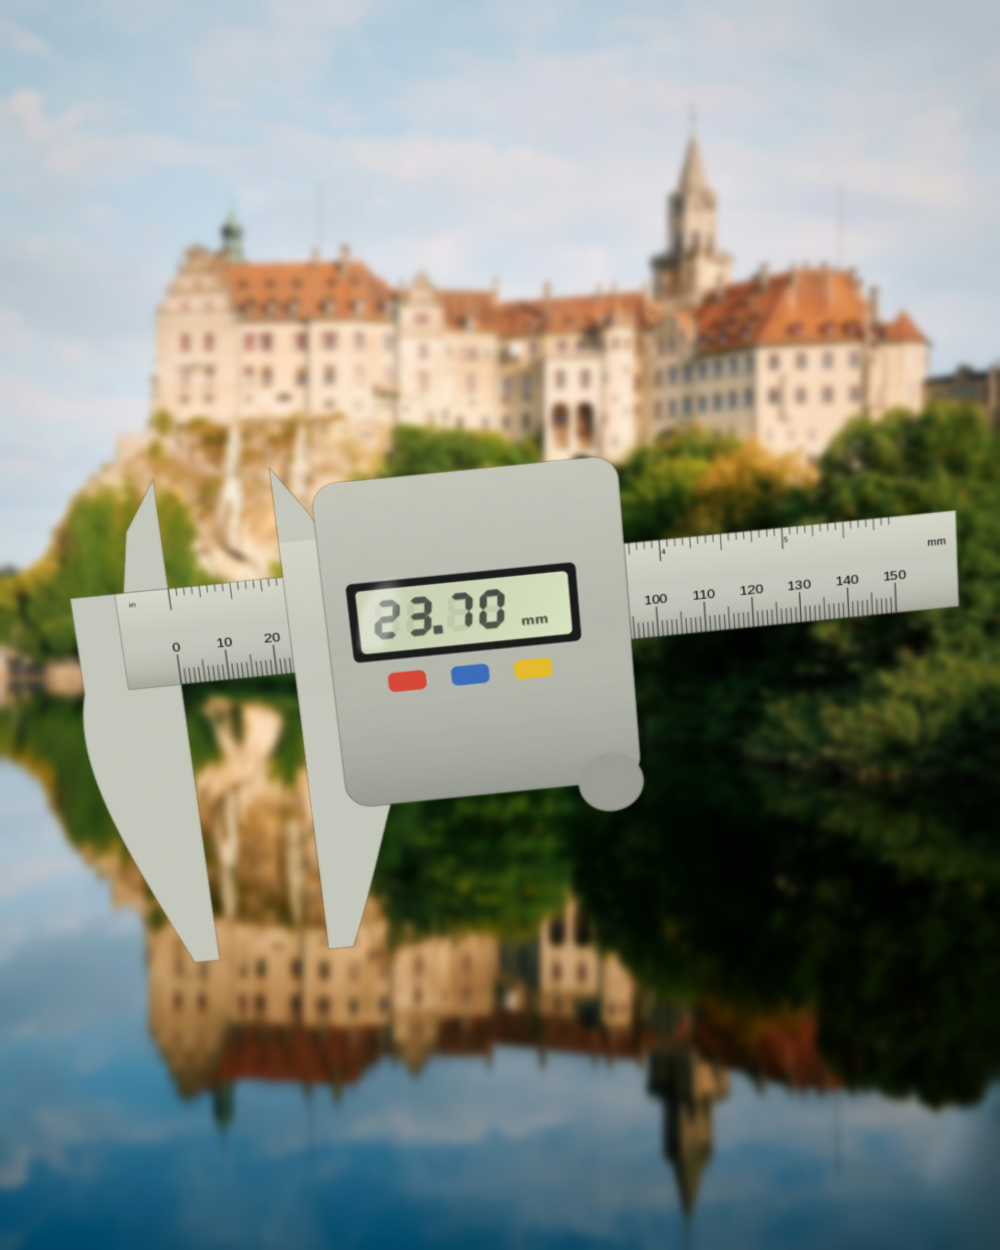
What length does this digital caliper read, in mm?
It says 23.70 mm
